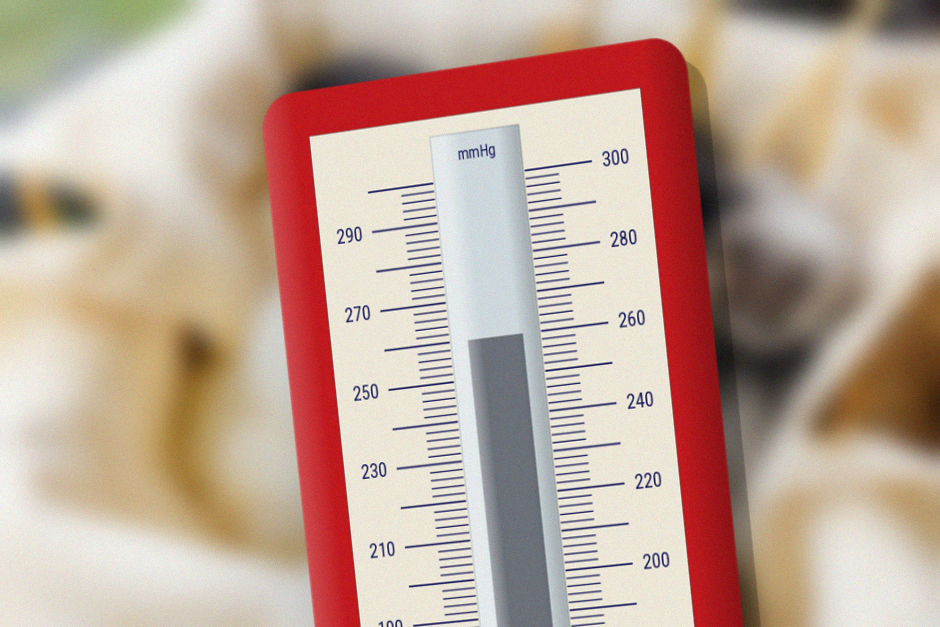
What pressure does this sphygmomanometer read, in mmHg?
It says 260 mmHg
